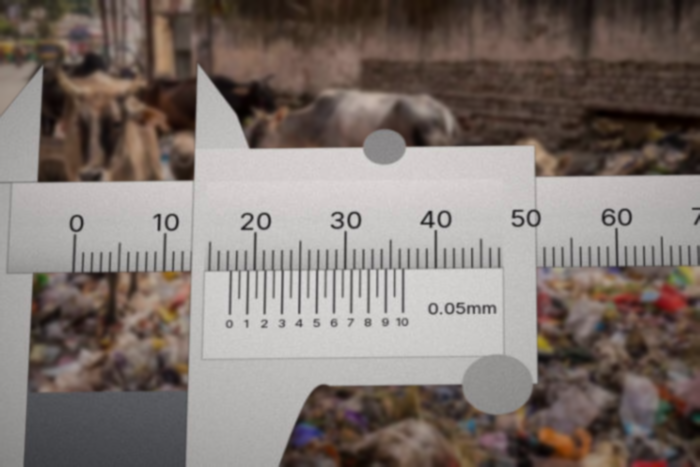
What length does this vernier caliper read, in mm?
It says 17.4 mm
